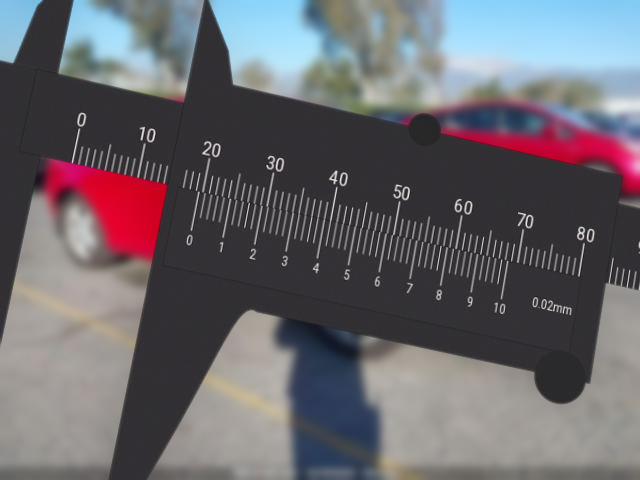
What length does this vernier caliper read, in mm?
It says 19.4 mm
